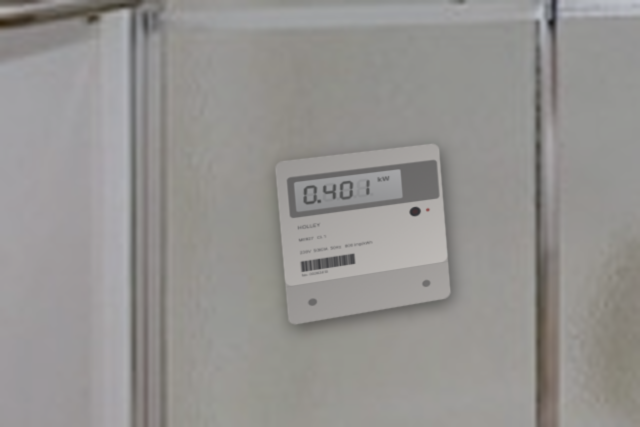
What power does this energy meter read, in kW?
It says 0.401 kW
